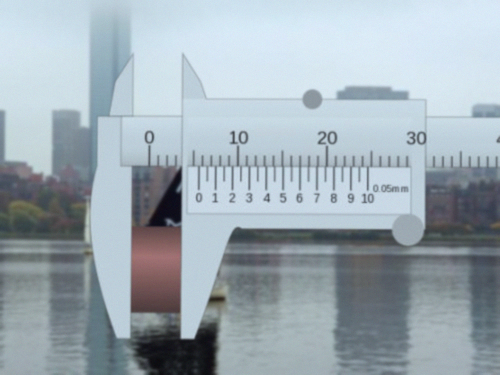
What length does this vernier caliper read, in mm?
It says 5.6 mm
